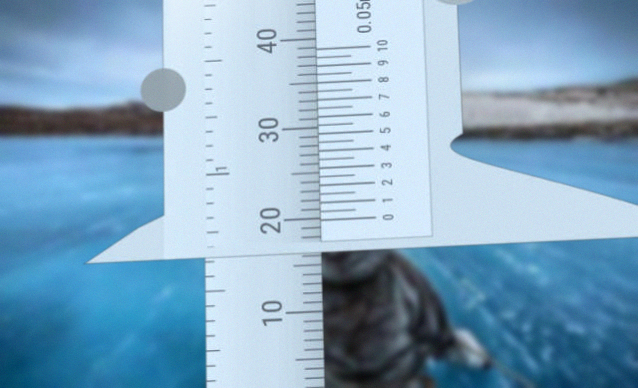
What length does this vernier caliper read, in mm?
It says 19.8 mm
